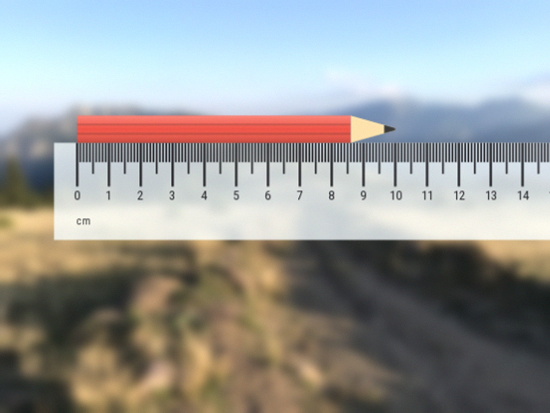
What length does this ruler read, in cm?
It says 10 cm
